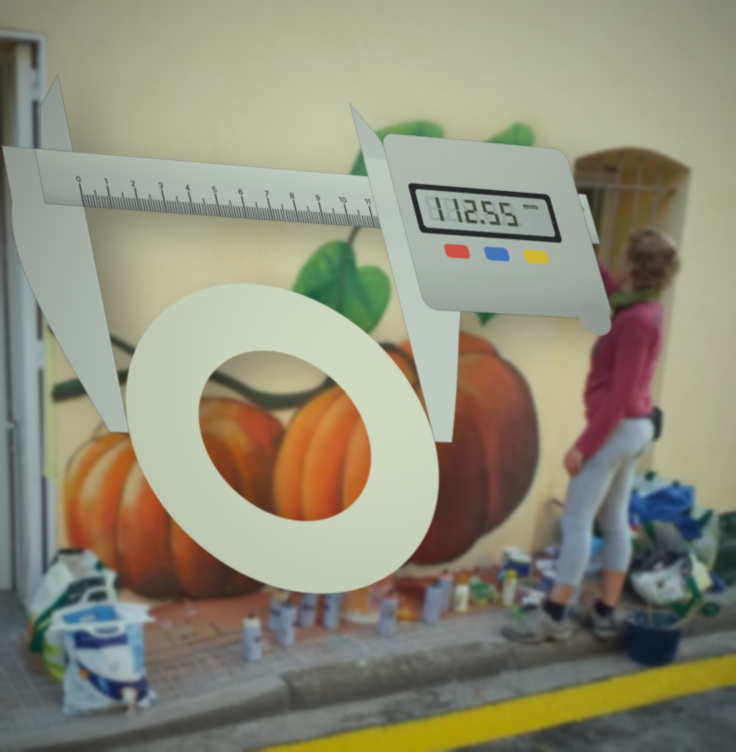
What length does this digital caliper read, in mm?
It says 112.55 mm
